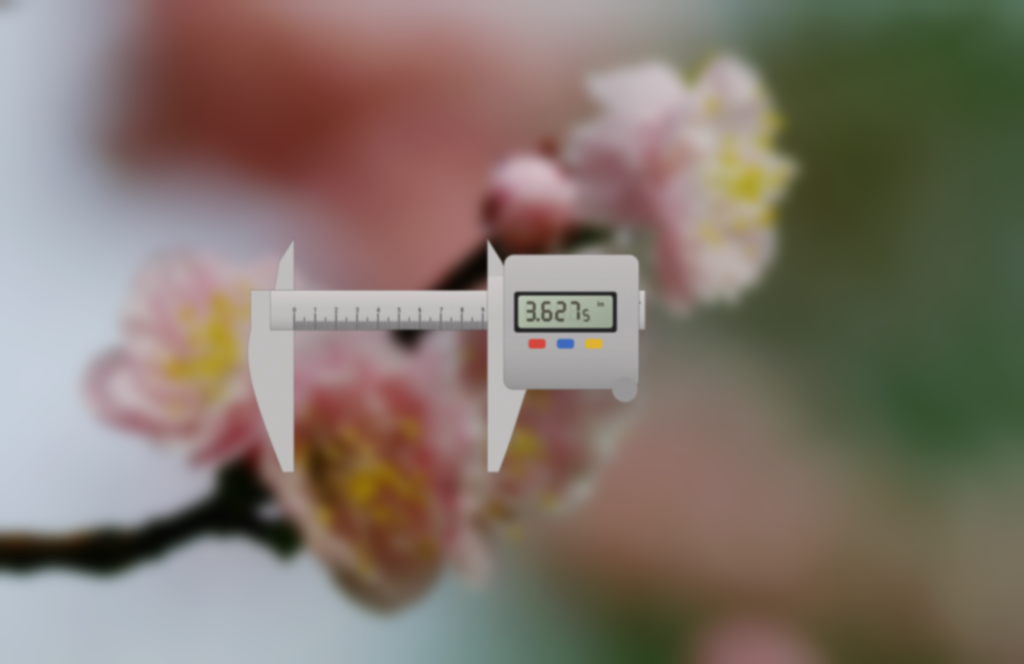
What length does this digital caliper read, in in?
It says 3.6275 in
